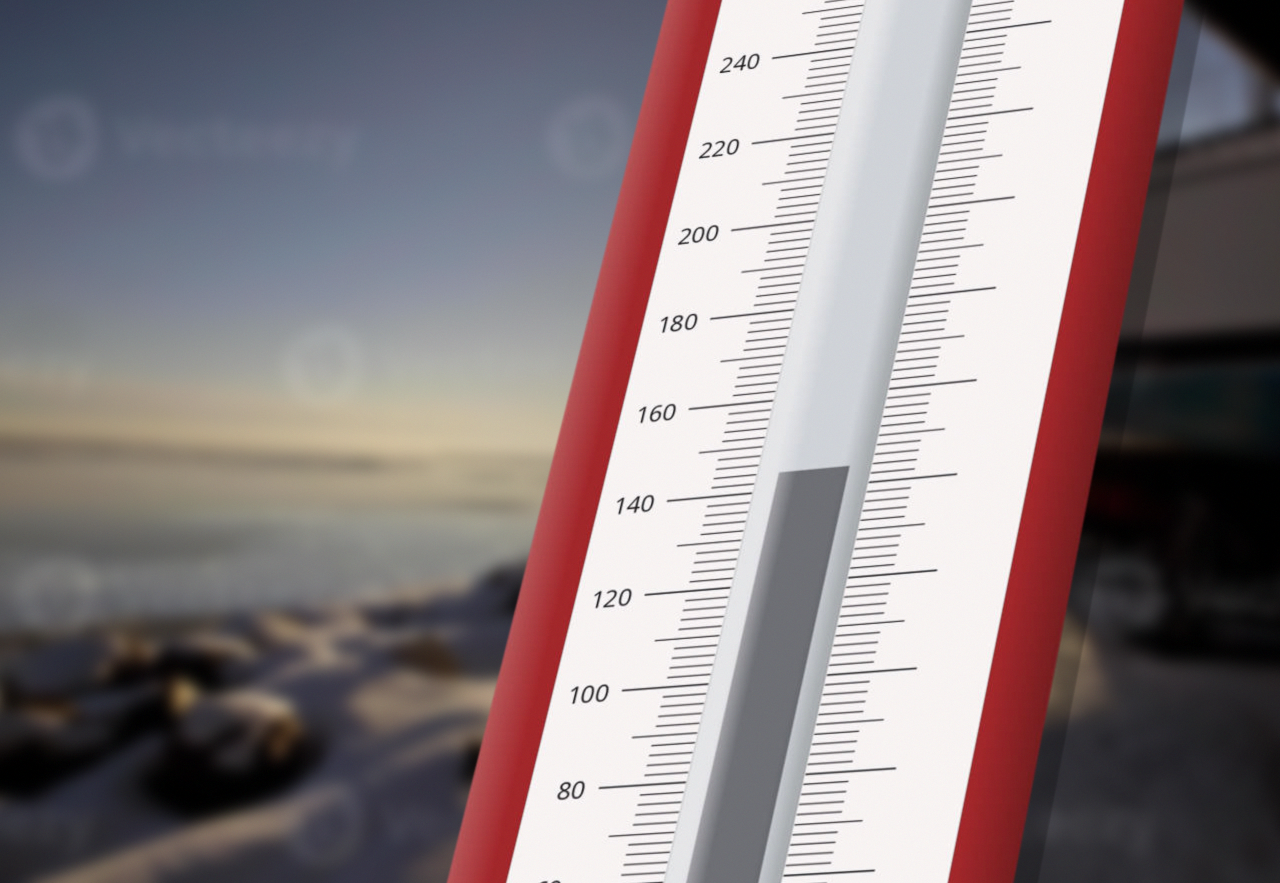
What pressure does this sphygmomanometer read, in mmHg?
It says 144 mmHg
